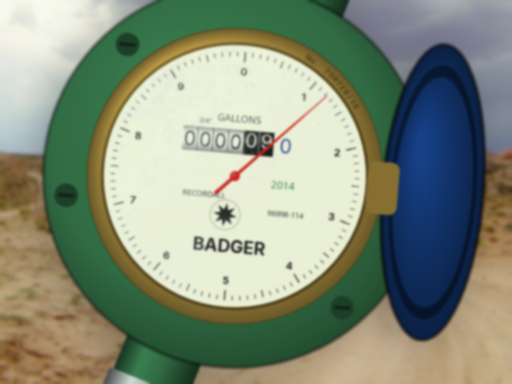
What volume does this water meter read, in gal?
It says 91.2 gal
